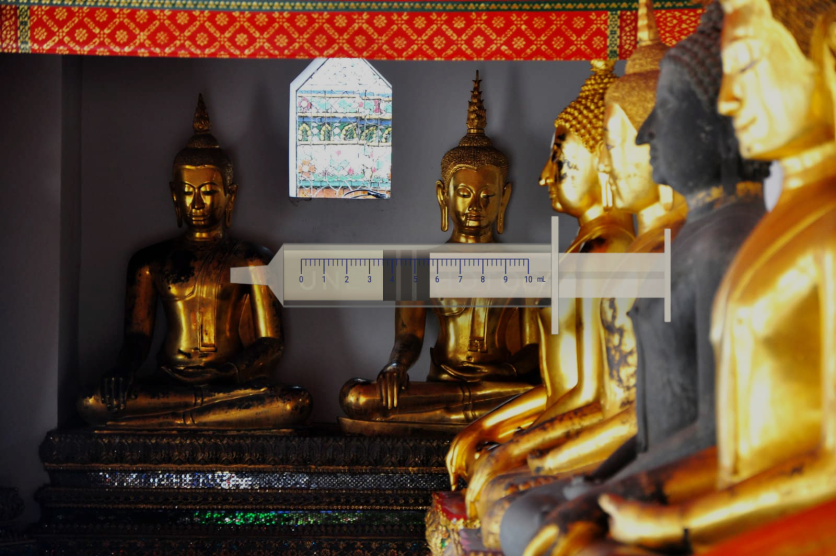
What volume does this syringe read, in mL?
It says 3.6 mL
